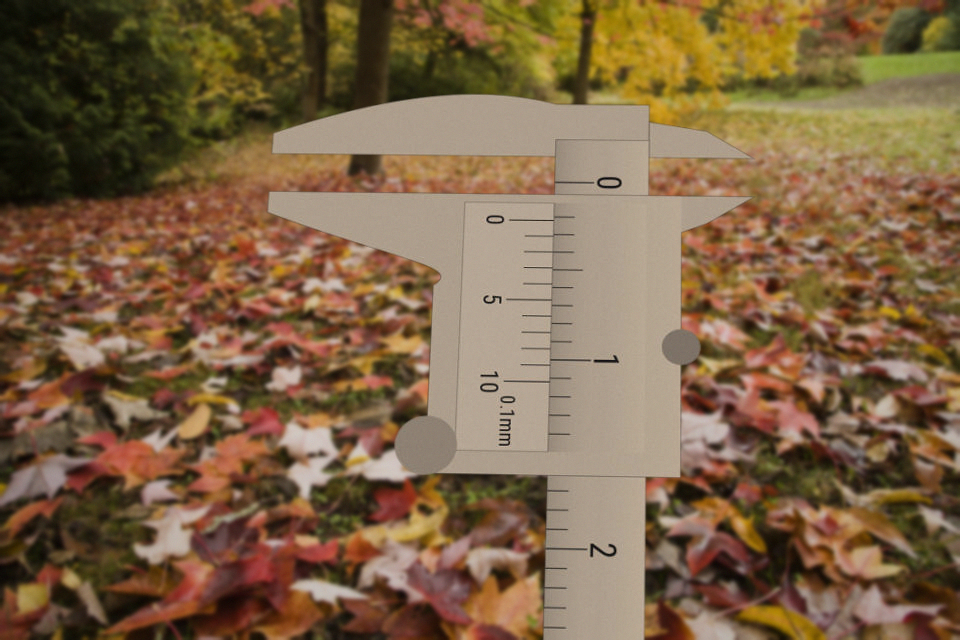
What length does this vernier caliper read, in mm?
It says 2.2 mm
